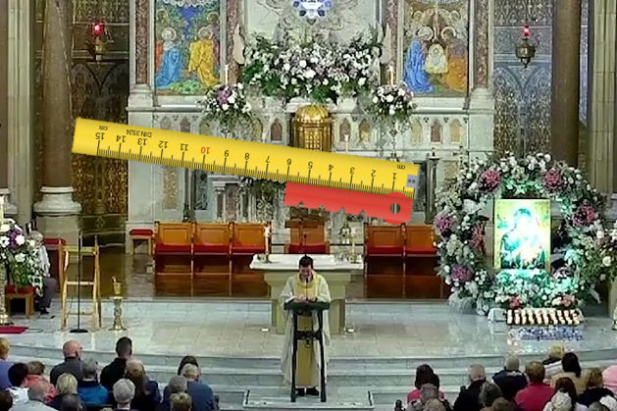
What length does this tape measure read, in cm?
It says 6 cm
